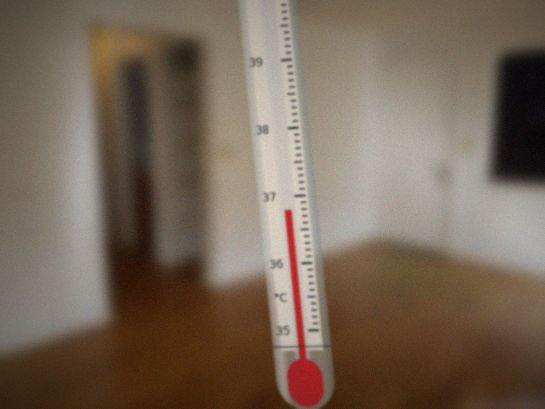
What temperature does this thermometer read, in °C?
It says 36.8 °C
